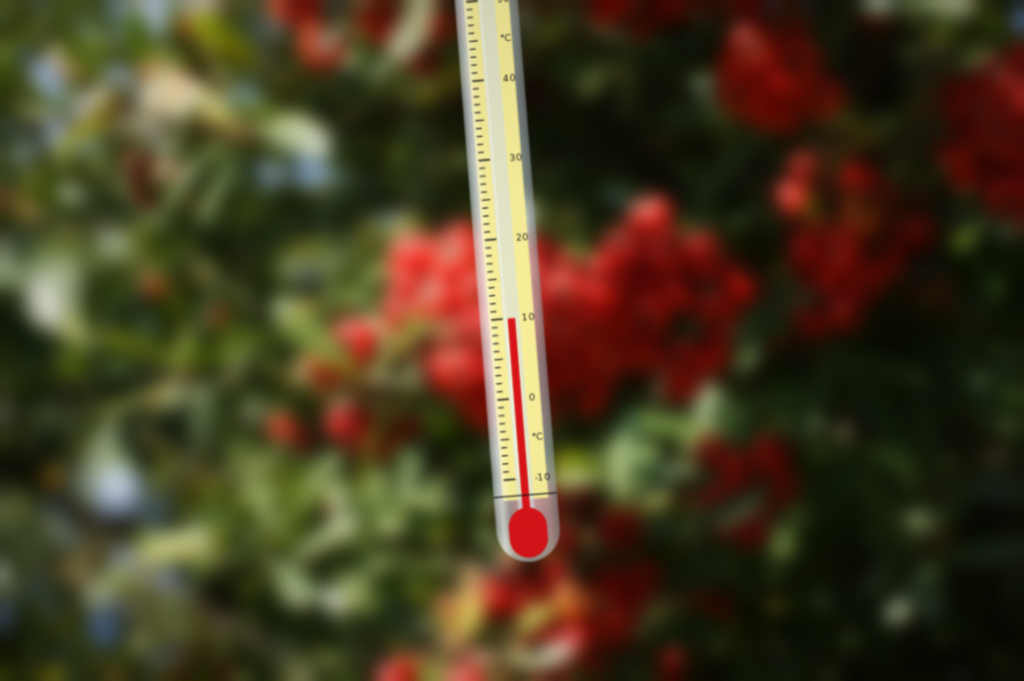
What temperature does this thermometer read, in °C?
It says 10 °C
